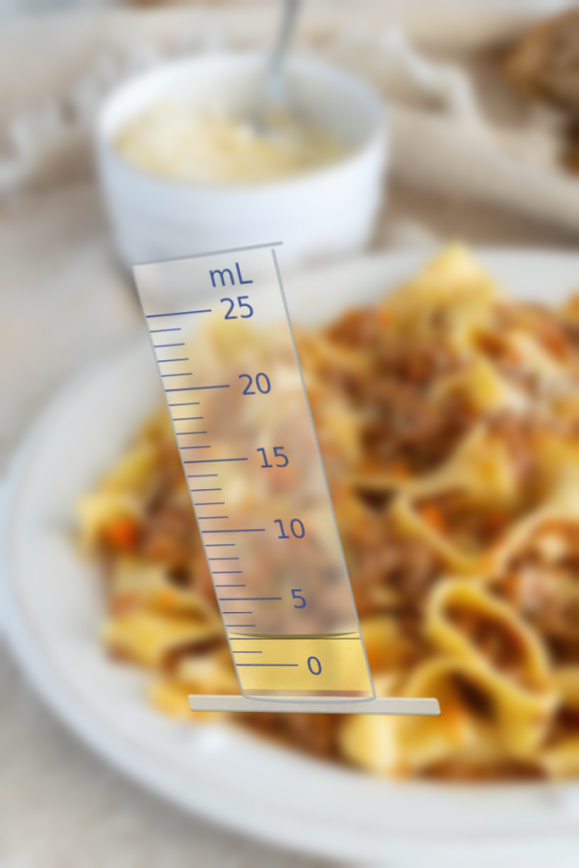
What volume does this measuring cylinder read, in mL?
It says 2 mL
